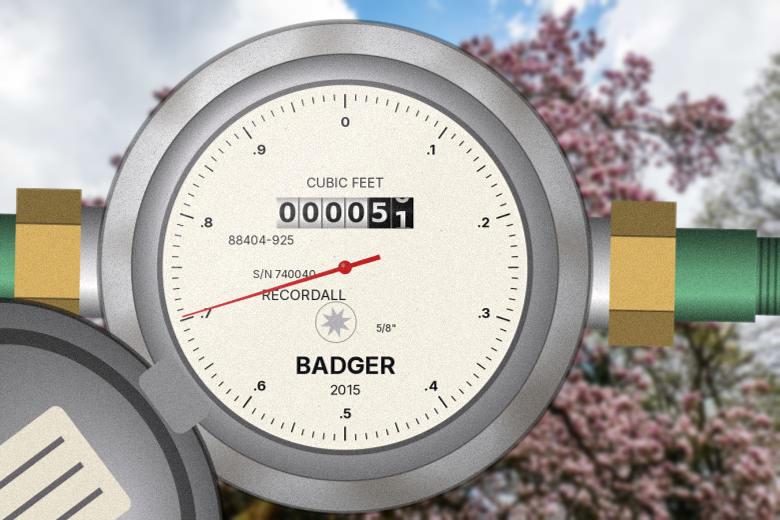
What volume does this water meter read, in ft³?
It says 50.70 ft³
